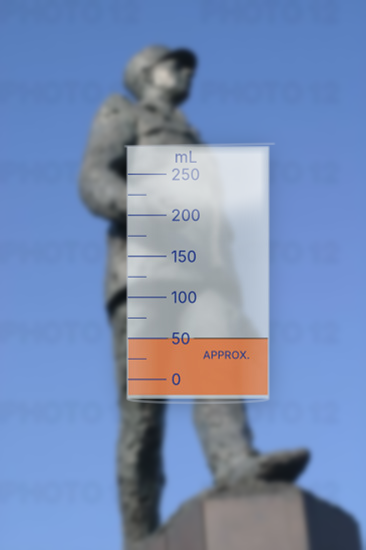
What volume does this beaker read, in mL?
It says 50 mL
